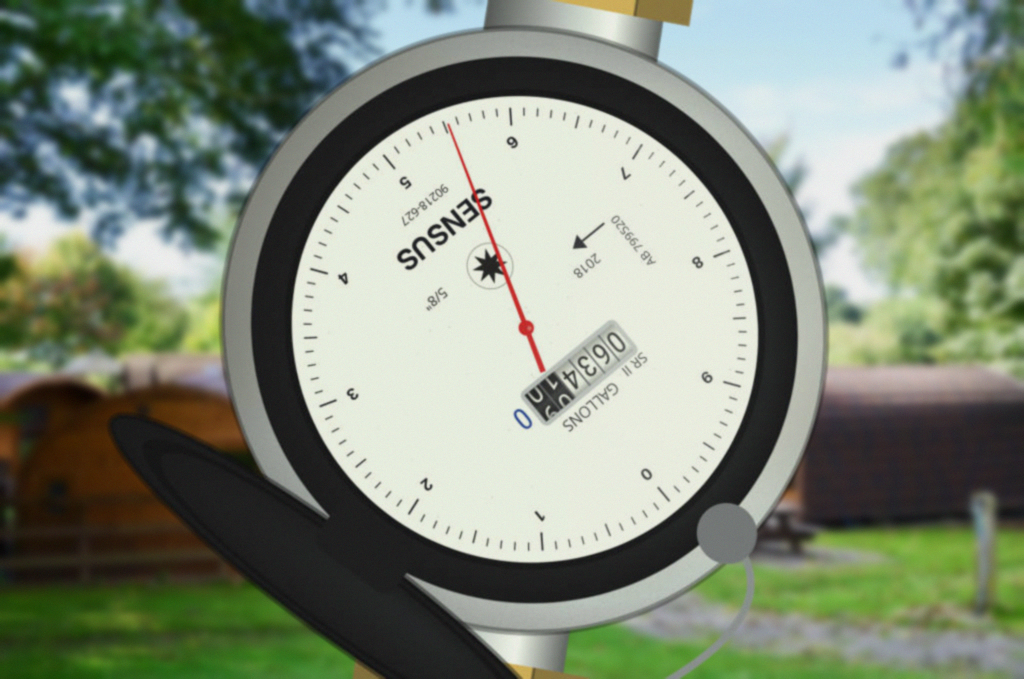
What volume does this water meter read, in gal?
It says 634095.5 gal
